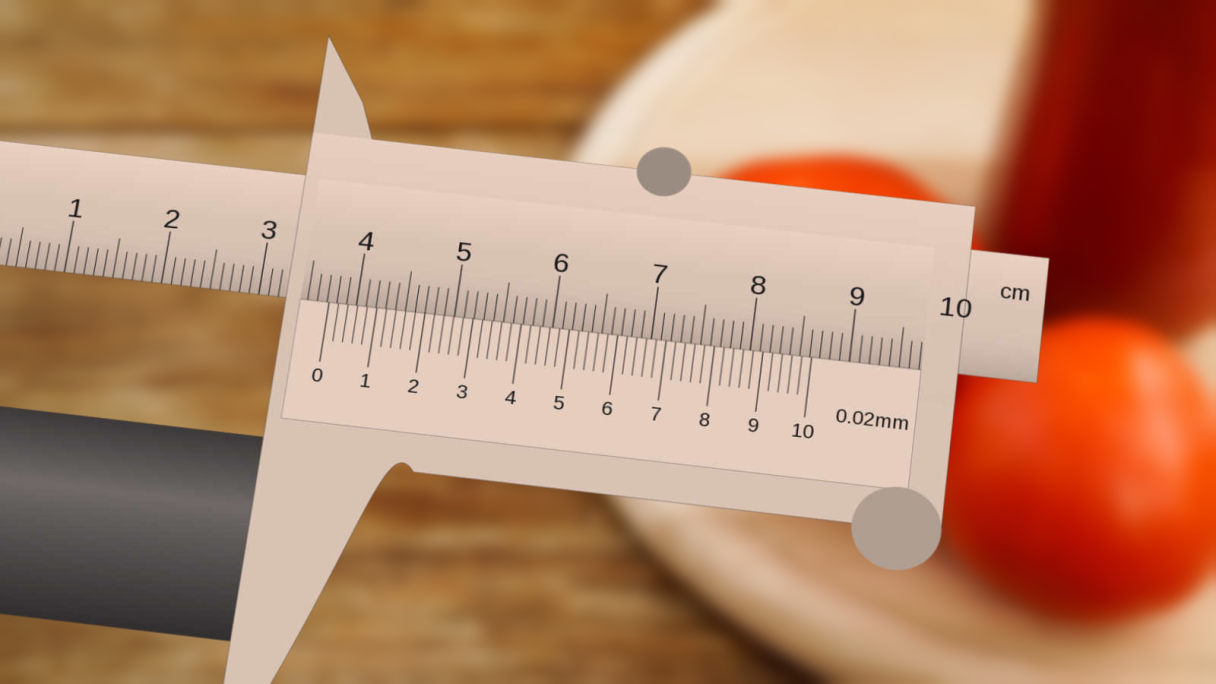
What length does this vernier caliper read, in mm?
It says 37.2 mm
